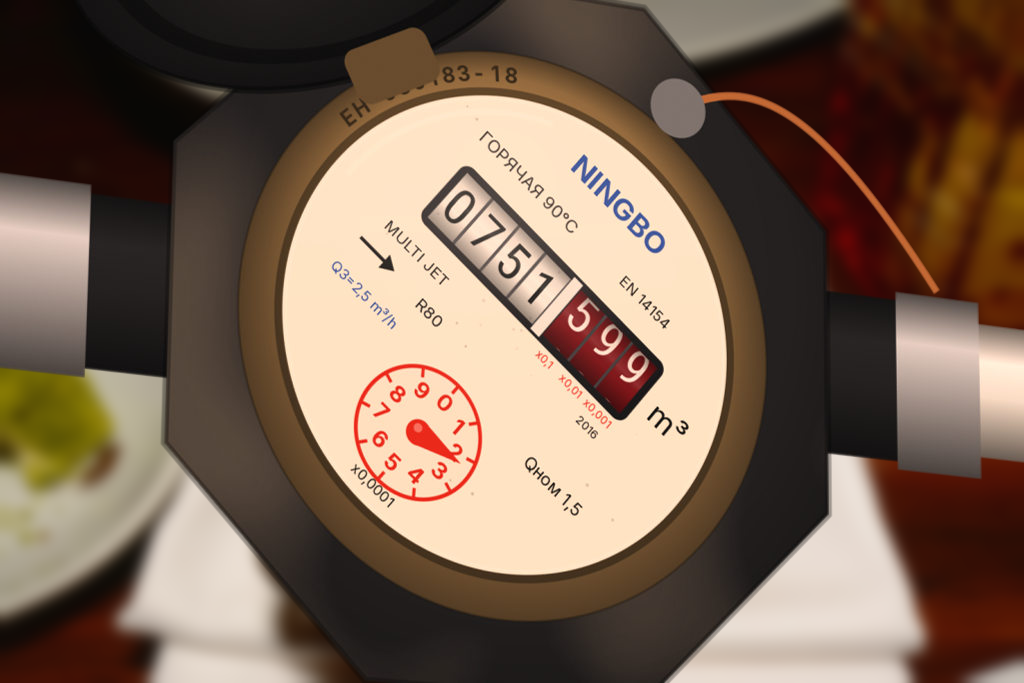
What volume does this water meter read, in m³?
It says 751.5992 m³
